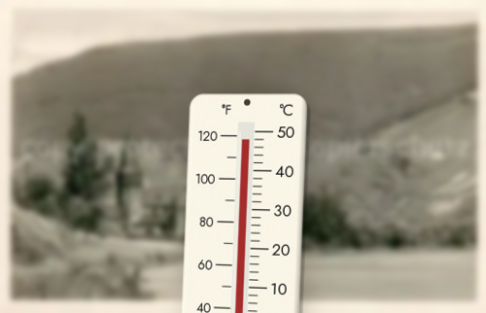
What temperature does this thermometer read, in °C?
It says 48 °C
